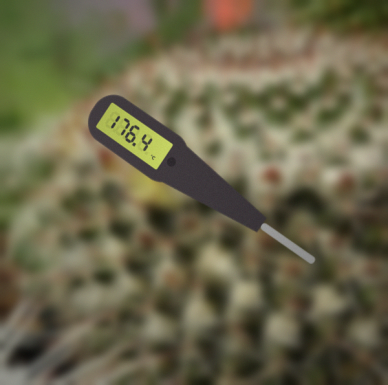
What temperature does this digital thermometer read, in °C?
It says 176.4 °C
